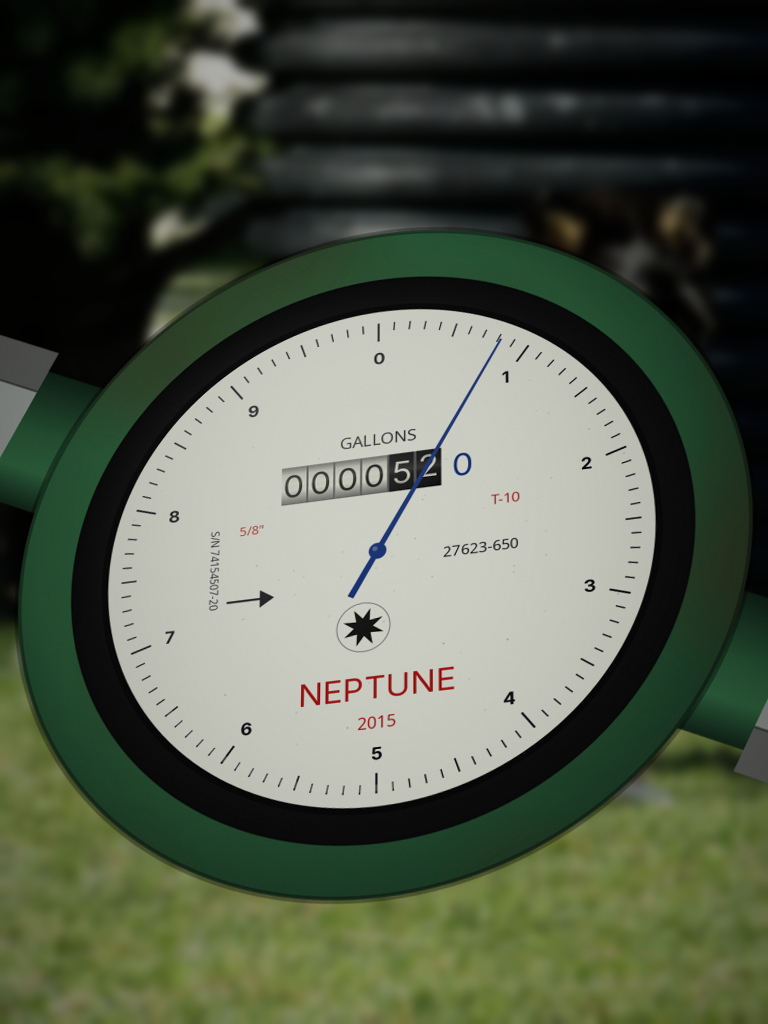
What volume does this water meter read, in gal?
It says 520.8 gal
